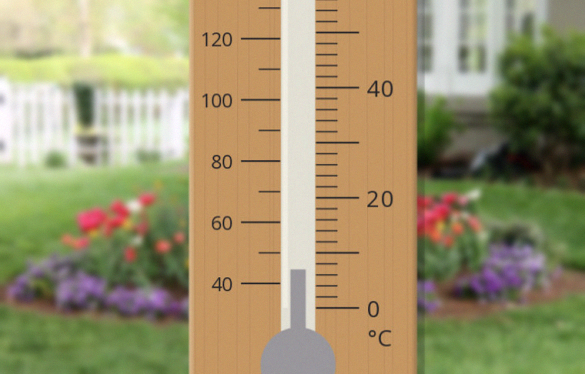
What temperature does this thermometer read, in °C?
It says 7 °C
